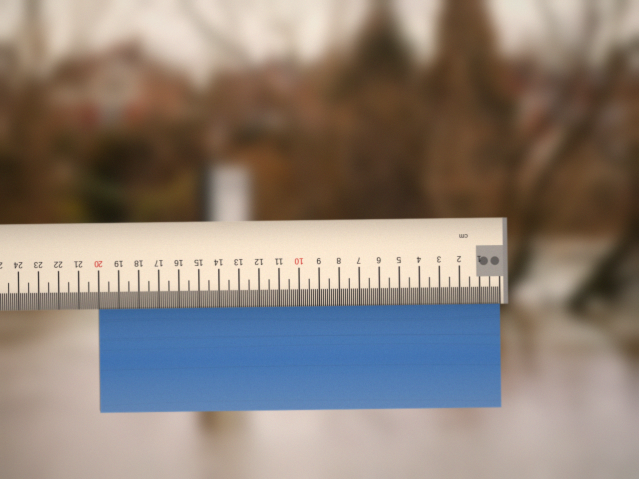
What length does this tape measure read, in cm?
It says 20 cm
